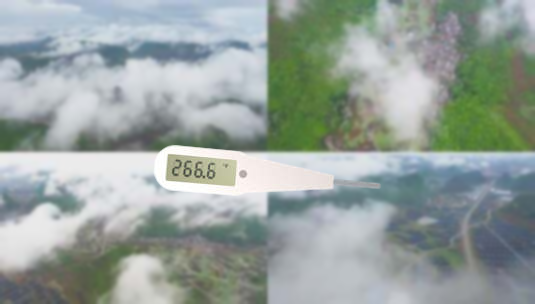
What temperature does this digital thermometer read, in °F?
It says 266.6 °F
